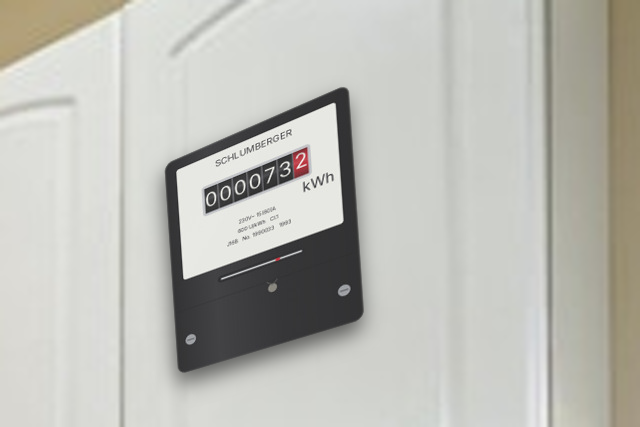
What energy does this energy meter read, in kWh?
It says 73.2 kWh
